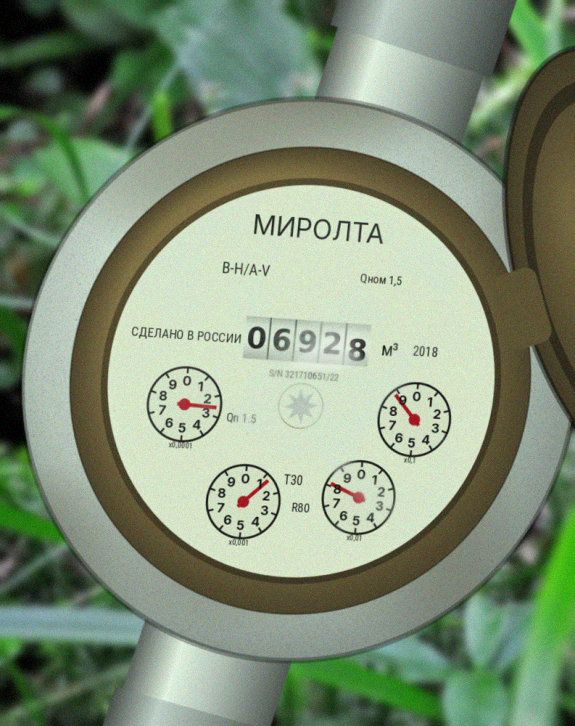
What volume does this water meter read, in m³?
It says 6927.8812 m³
